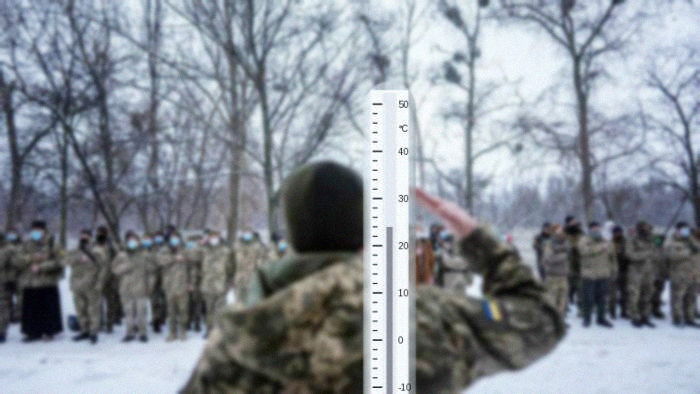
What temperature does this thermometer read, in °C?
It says 24 °C
